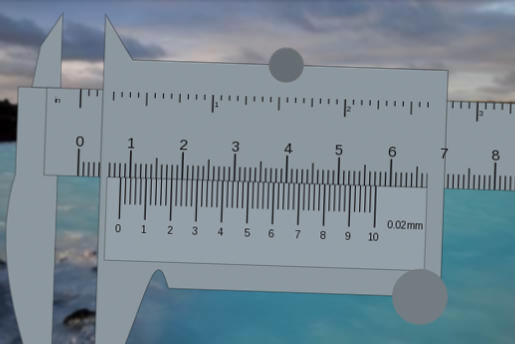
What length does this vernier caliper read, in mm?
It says 8.2 mm
